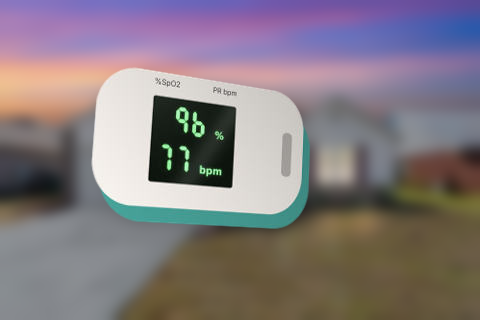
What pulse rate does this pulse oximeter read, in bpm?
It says 77 bpm
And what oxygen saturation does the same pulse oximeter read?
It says 96 %
